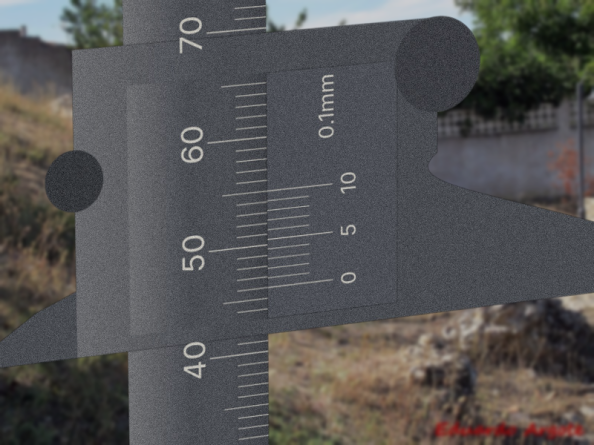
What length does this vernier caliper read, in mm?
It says 46.0 mm
